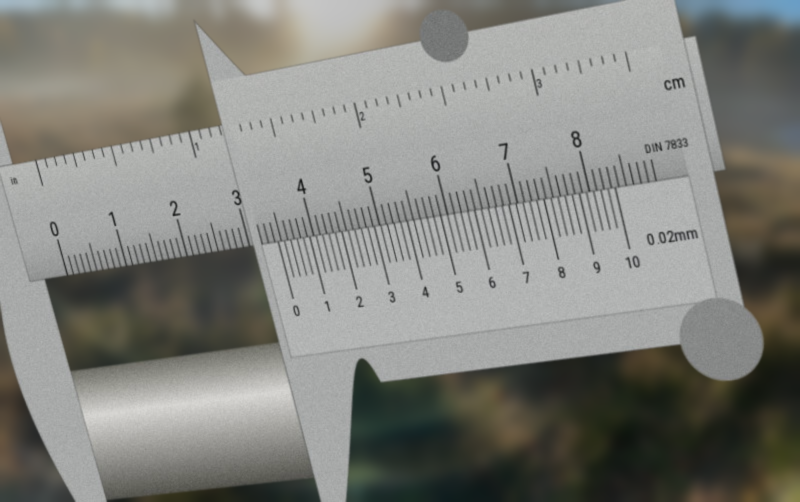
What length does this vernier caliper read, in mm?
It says 34.5 mm
